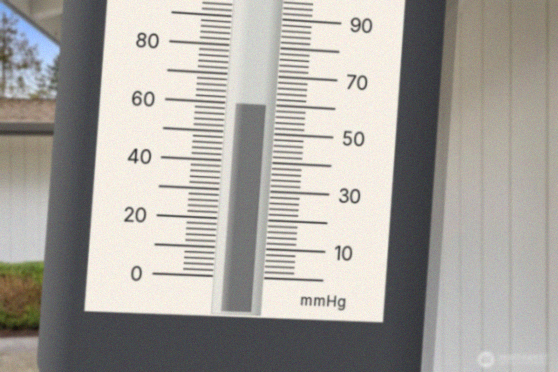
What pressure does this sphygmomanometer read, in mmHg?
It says 60 mmHg
